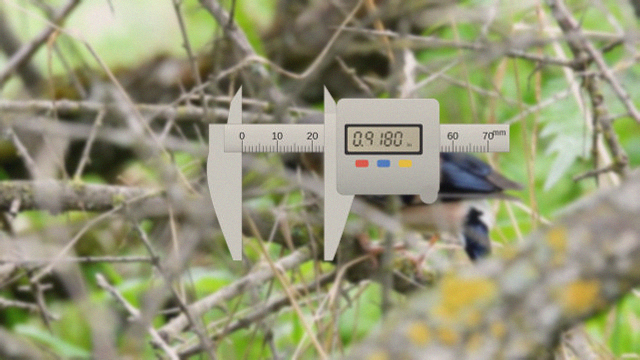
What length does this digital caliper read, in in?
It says 0.9180 in
